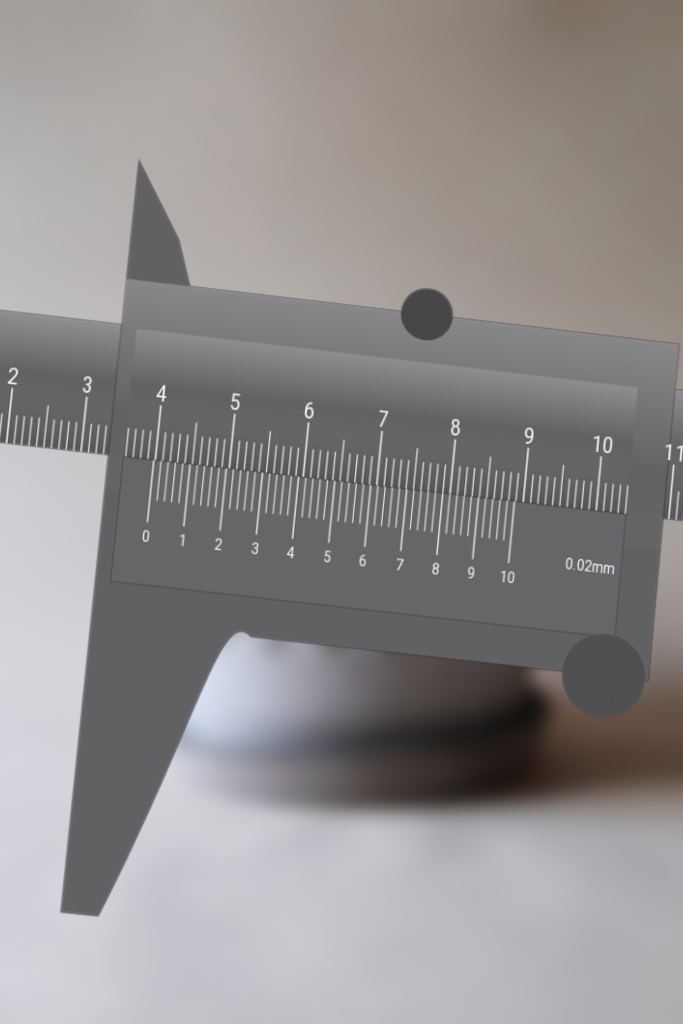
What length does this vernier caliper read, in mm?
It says 39.8 mm
